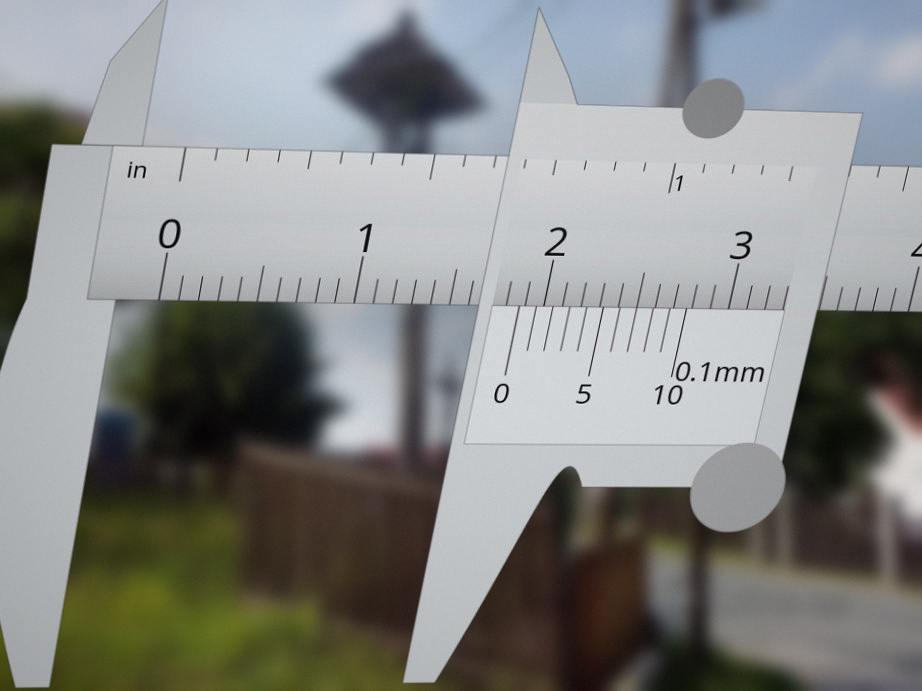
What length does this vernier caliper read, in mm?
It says 18.7 mm
